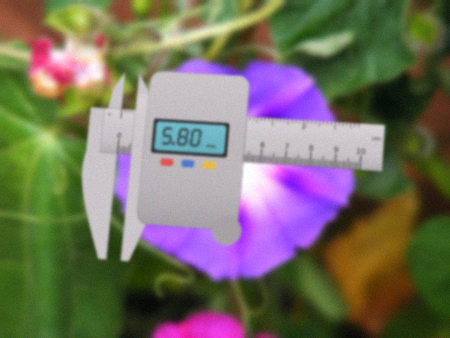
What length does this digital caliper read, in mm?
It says 5.80 mm
